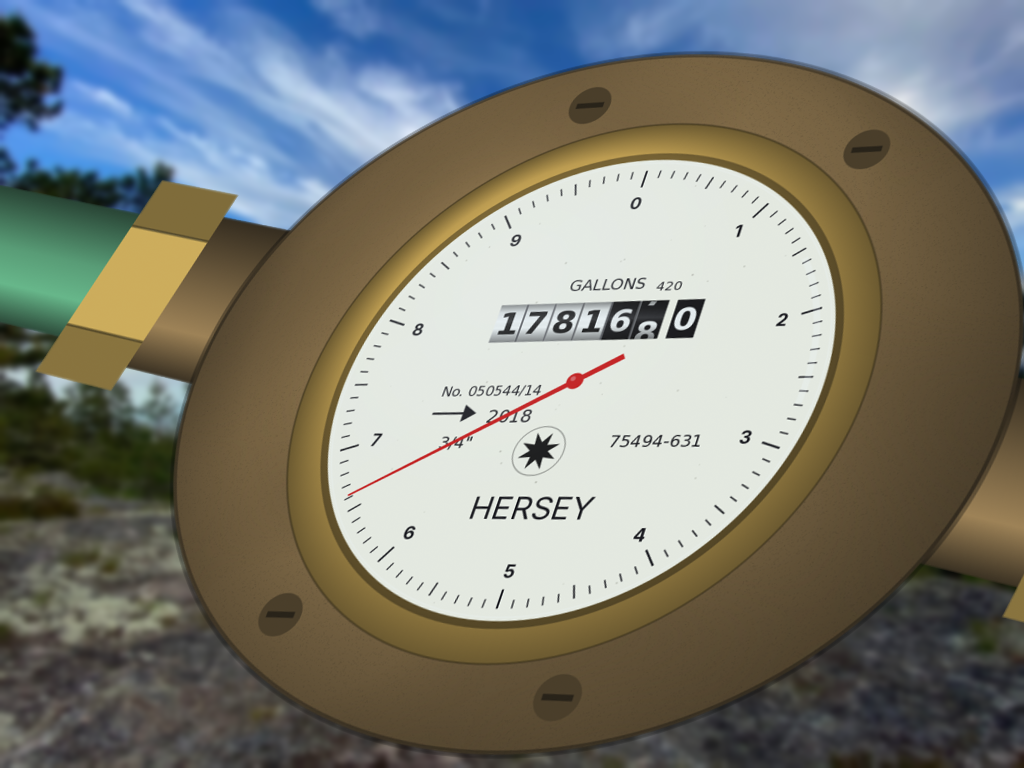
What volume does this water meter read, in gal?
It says 1781676.6 gal
